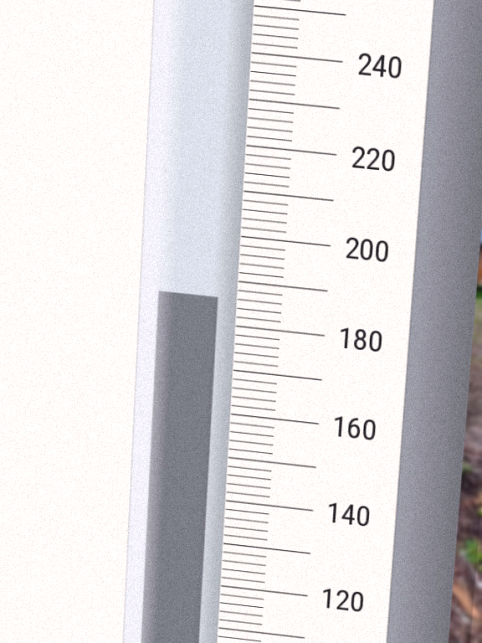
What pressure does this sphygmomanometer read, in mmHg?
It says 186 mmHg
